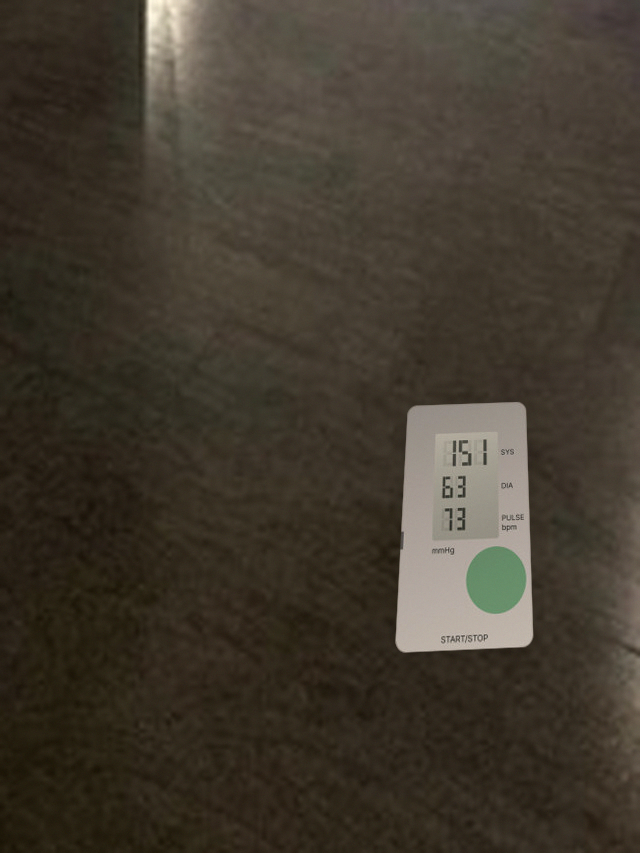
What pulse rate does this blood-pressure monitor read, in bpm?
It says 73 bpm
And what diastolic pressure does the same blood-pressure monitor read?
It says 63 mmHg
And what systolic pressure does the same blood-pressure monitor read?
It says 151 mmHg
